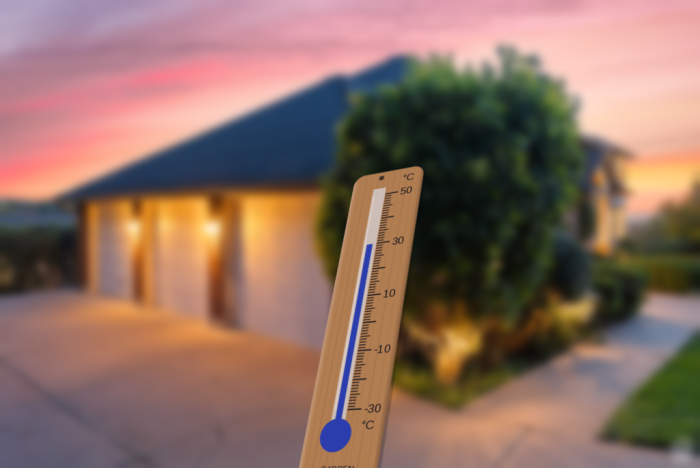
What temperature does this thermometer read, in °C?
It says 30 °C
